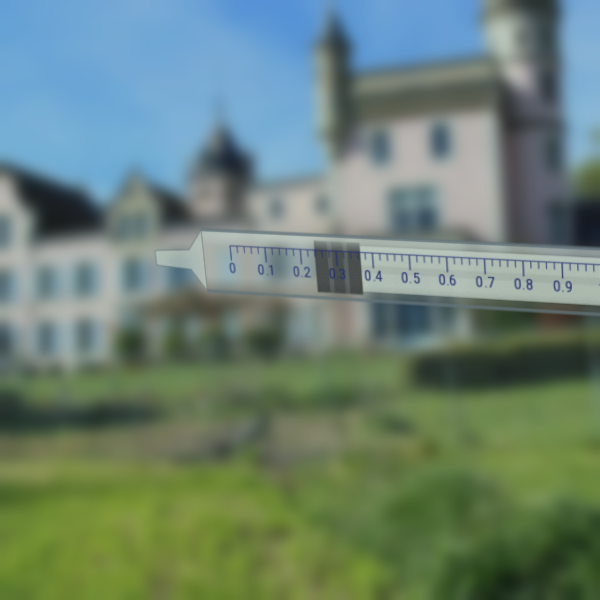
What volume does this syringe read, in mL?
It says 0.24 mL
